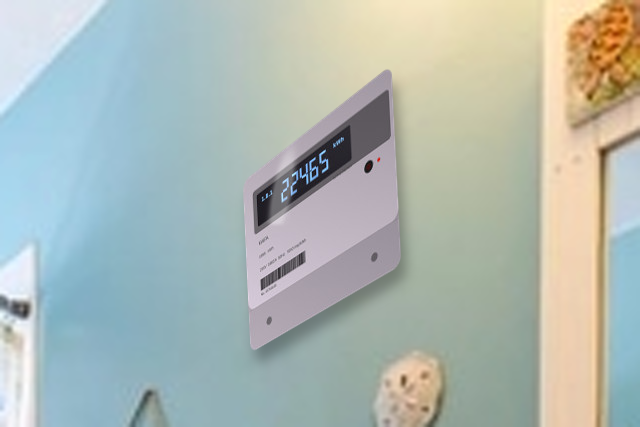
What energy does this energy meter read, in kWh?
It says 22465 kWh
